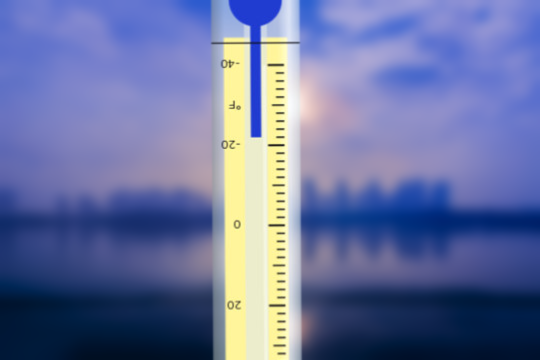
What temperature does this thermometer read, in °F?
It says -22 °F
